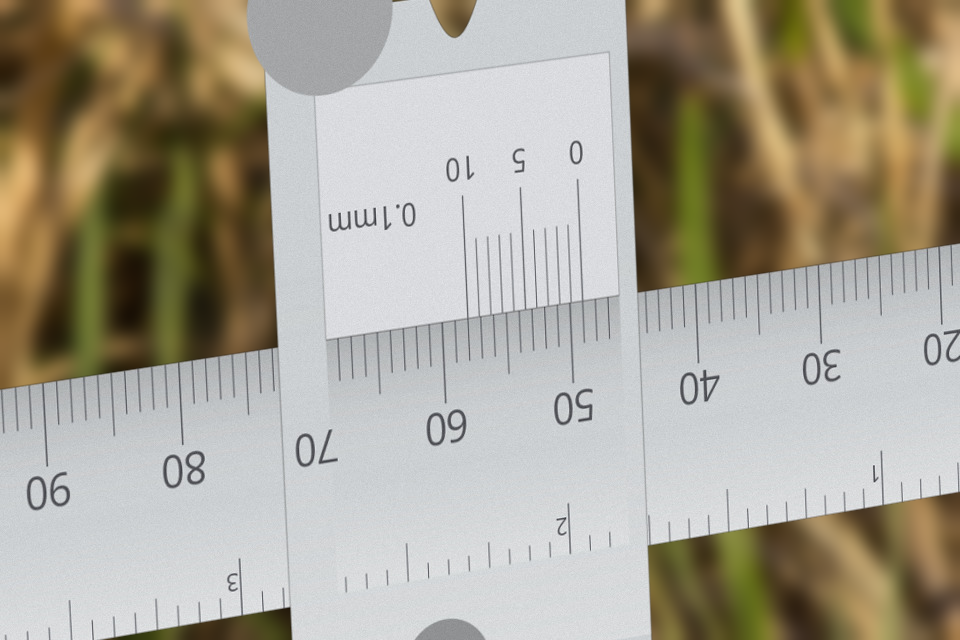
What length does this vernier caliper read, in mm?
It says 49.0 mm
